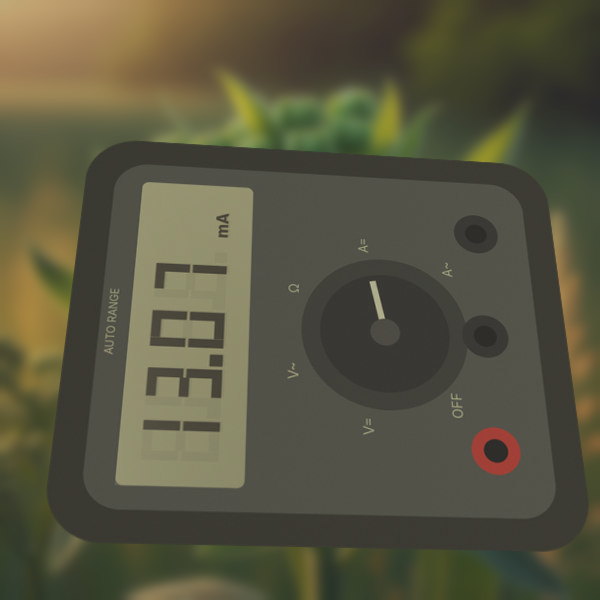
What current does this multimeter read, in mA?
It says 13.07 mA
